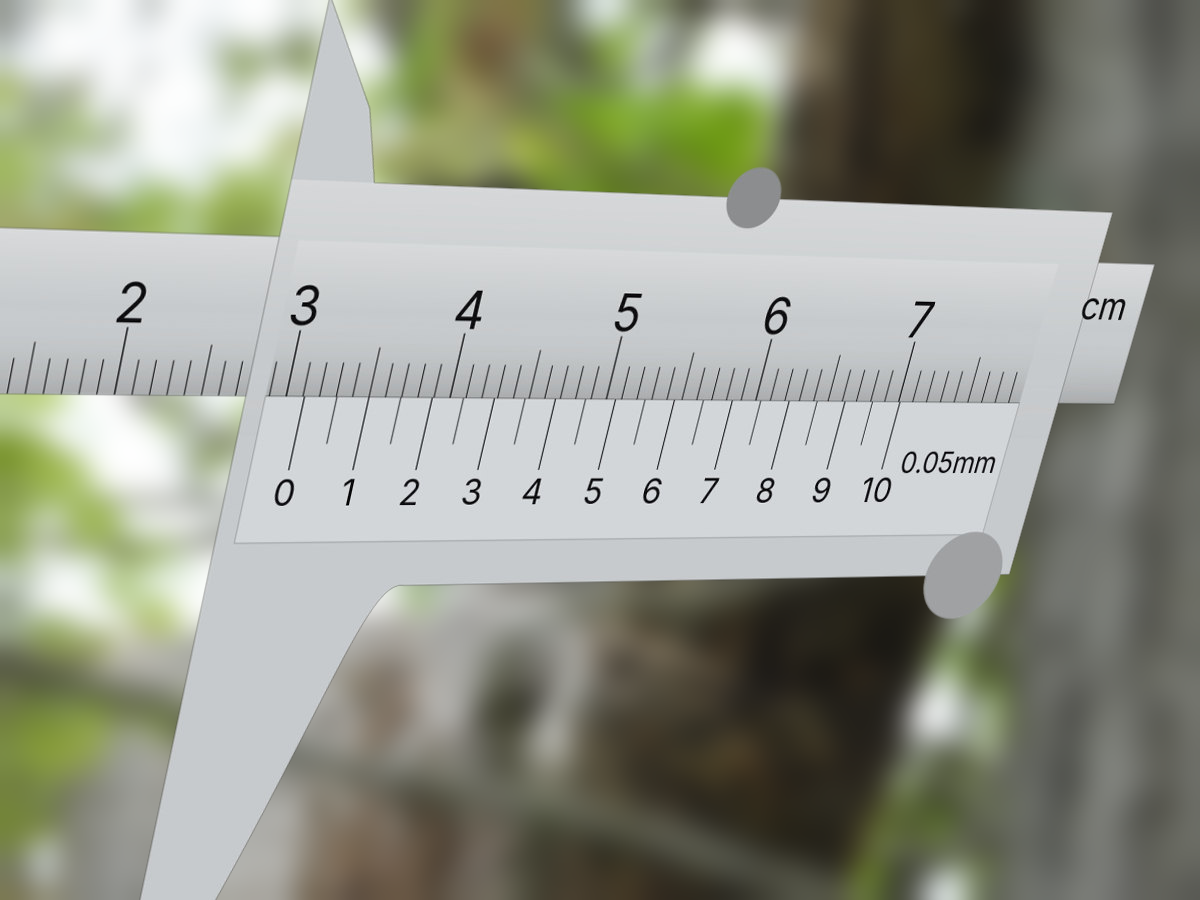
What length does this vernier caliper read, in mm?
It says 31.1 mm
